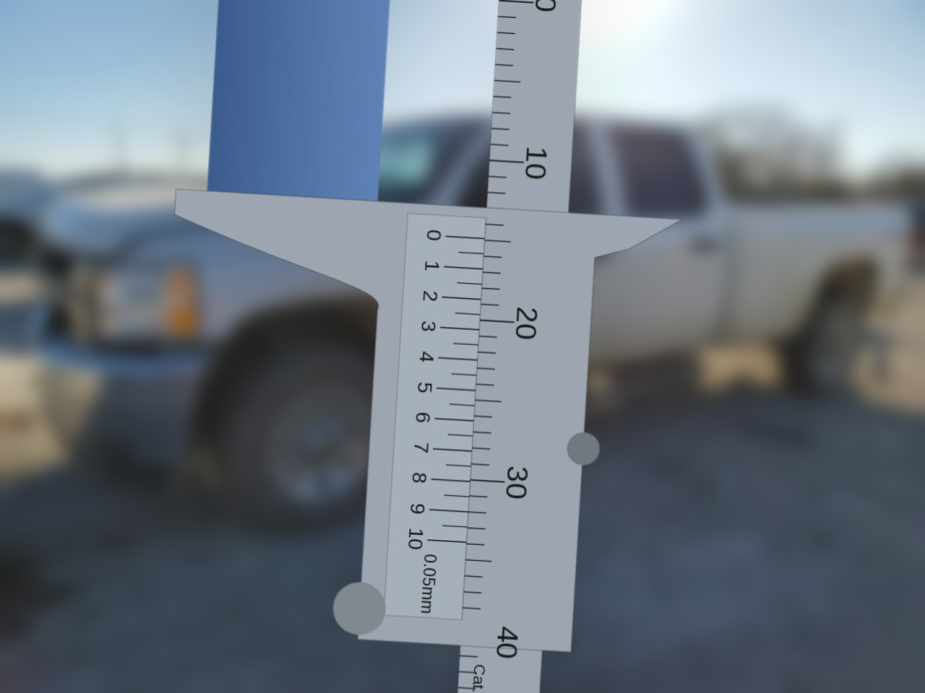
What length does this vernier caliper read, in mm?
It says 14.9 mm
